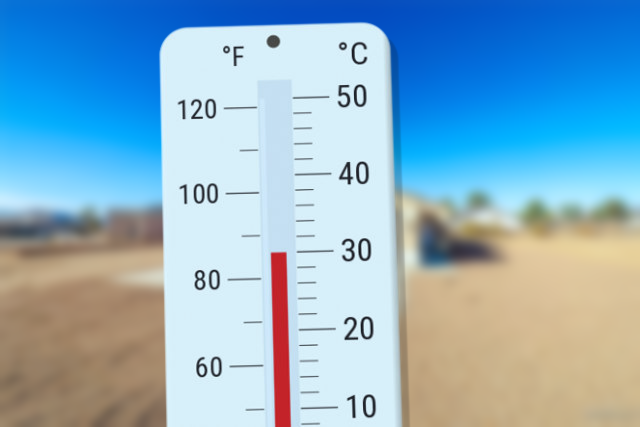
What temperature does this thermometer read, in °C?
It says 30 °C
